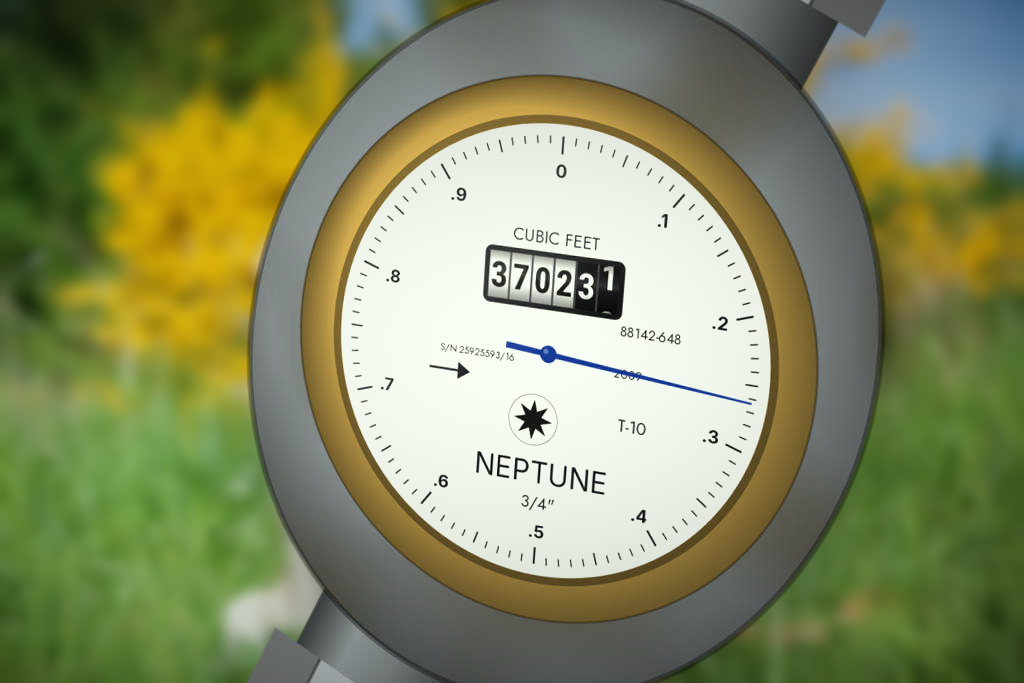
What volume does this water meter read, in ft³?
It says 370231.26 ft³
